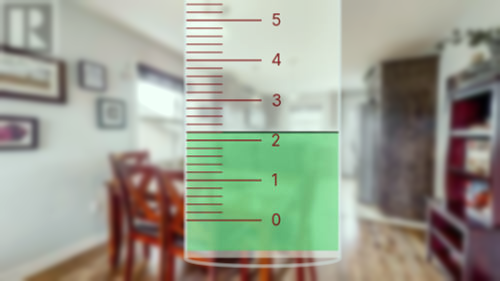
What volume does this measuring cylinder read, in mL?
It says 2.2 mL
